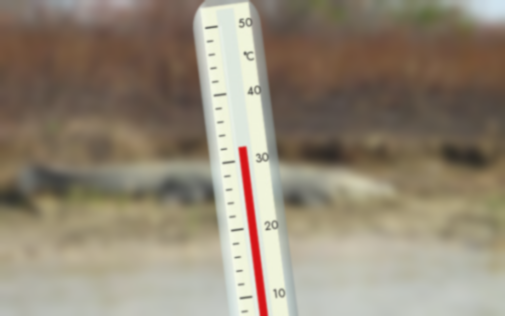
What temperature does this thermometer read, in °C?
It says 32 °C
